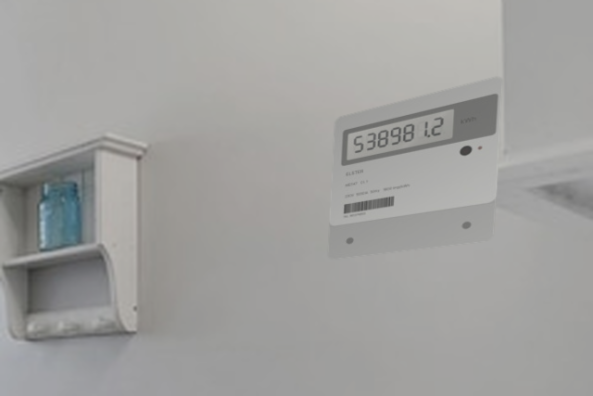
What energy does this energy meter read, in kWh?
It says 538981.2 kWh
